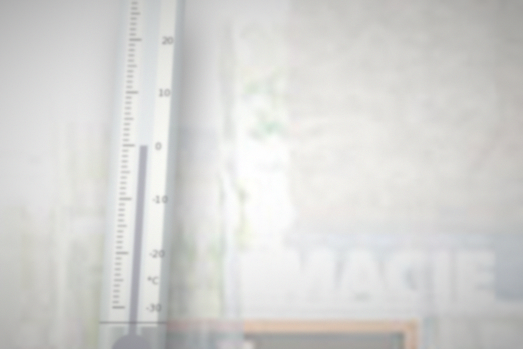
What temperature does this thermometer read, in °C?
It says 0 °C
